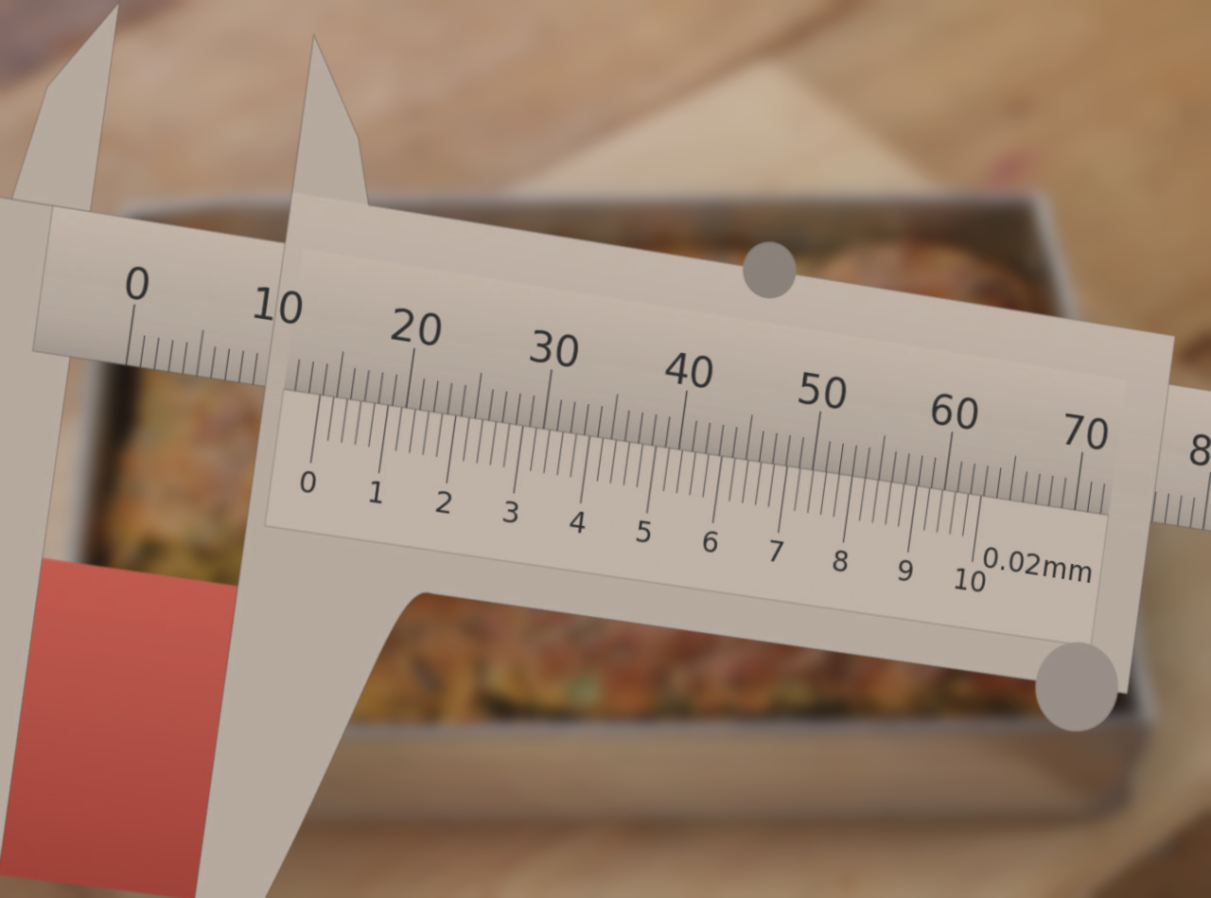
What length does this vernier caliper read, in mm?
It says 13.8 mm
